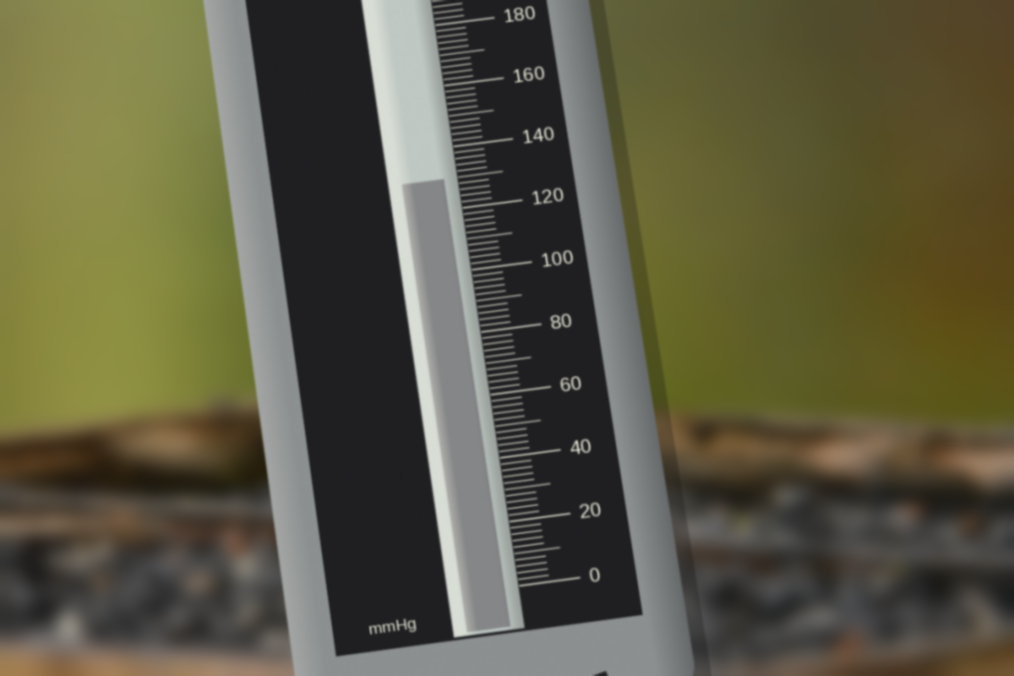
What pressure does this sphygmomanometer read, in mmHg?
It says 130 mmHg
